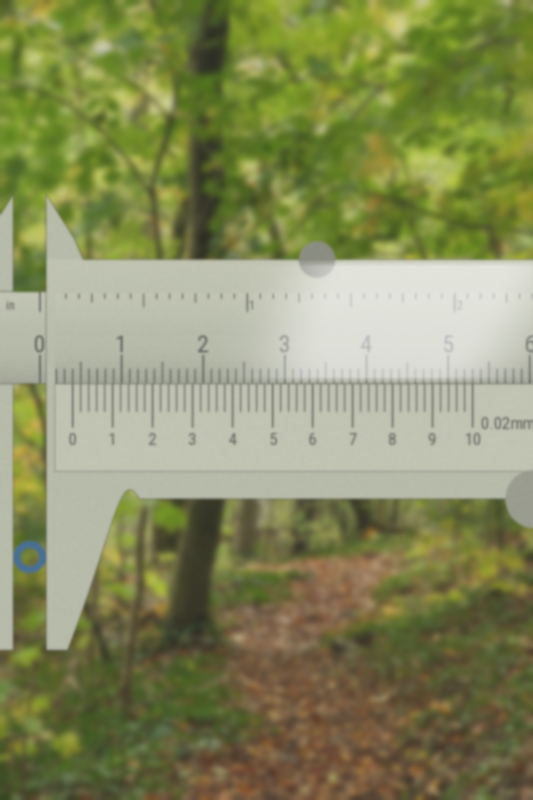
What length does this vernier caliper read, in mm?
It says 4.0 mm
